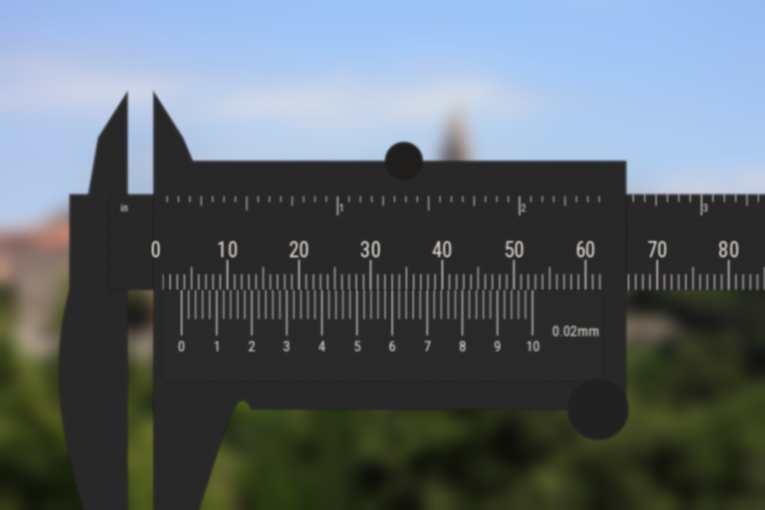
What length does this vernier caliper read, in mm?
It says 3.6 mm
